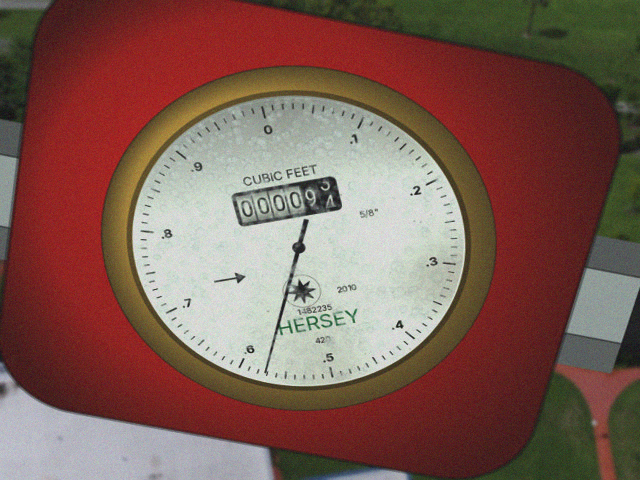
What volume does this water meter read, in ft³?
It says 93.57 ft³
